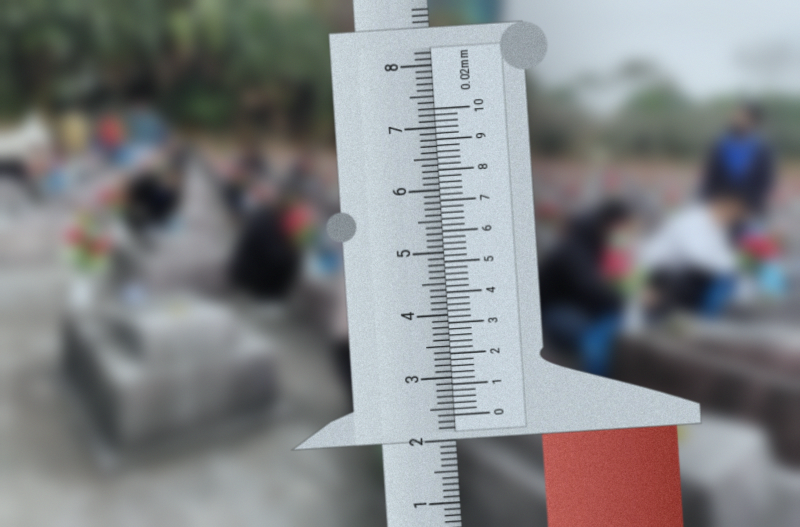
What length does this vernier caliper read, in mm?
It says 24.0 mm
